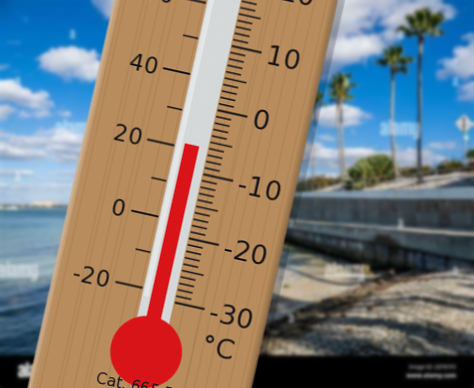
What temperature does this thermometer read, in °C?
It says -6 °C
